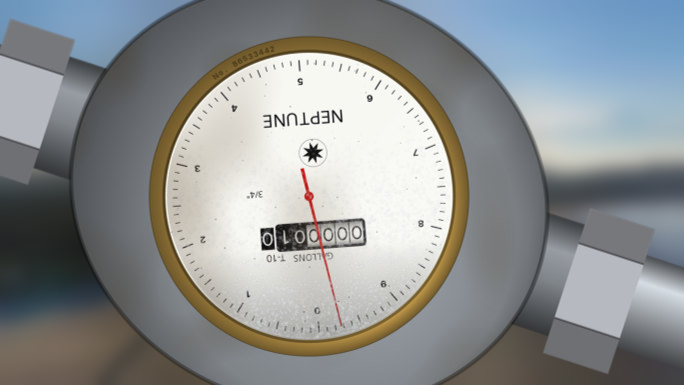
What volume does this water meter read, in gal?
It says 9.7 gal
